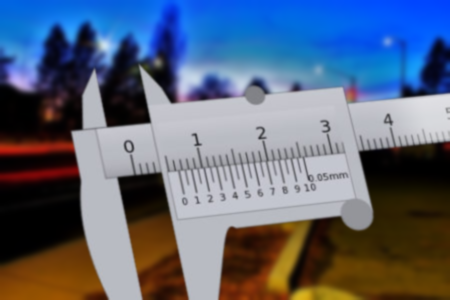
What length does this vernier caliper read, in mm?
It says 6.5 mm
